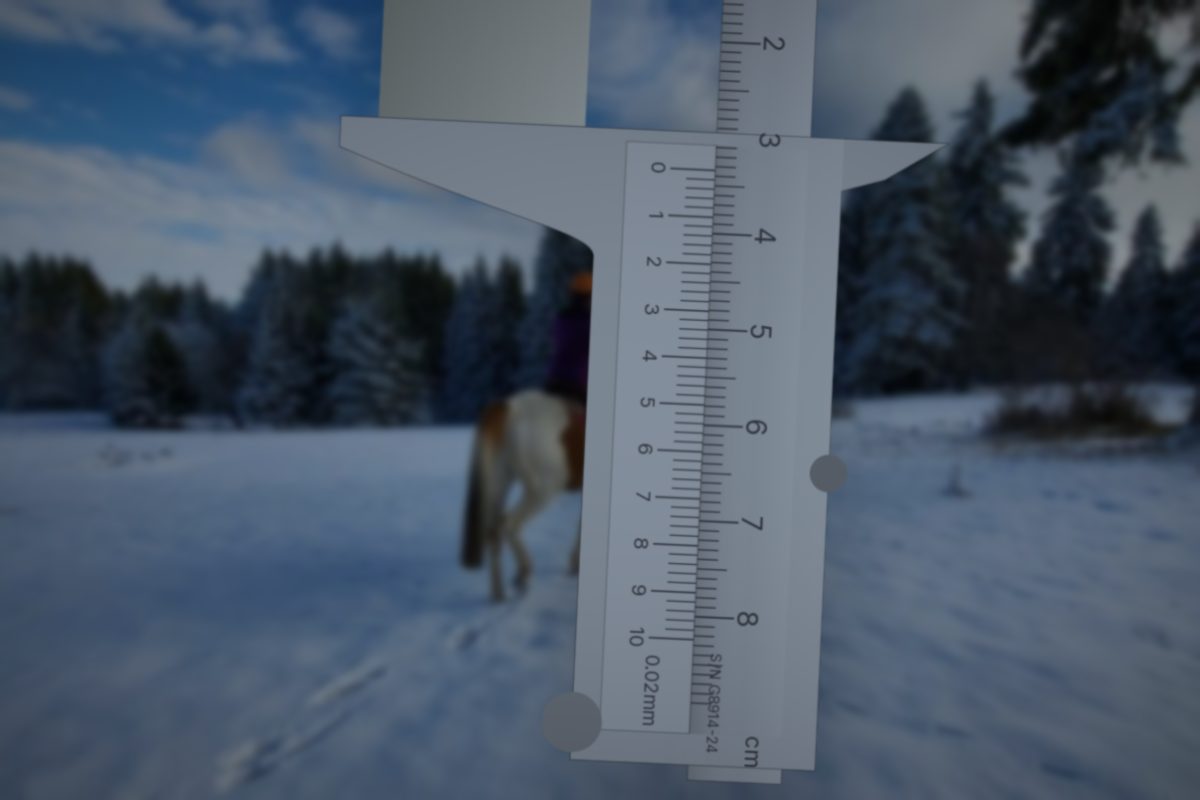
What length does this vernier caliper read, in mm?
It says 33.4 mm
